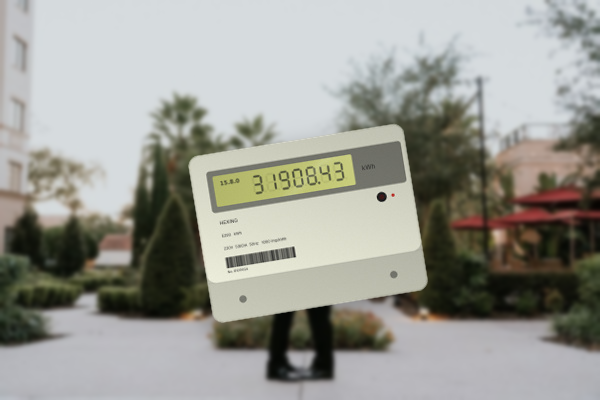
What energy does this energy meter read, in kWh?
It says 31908.43 kWh
